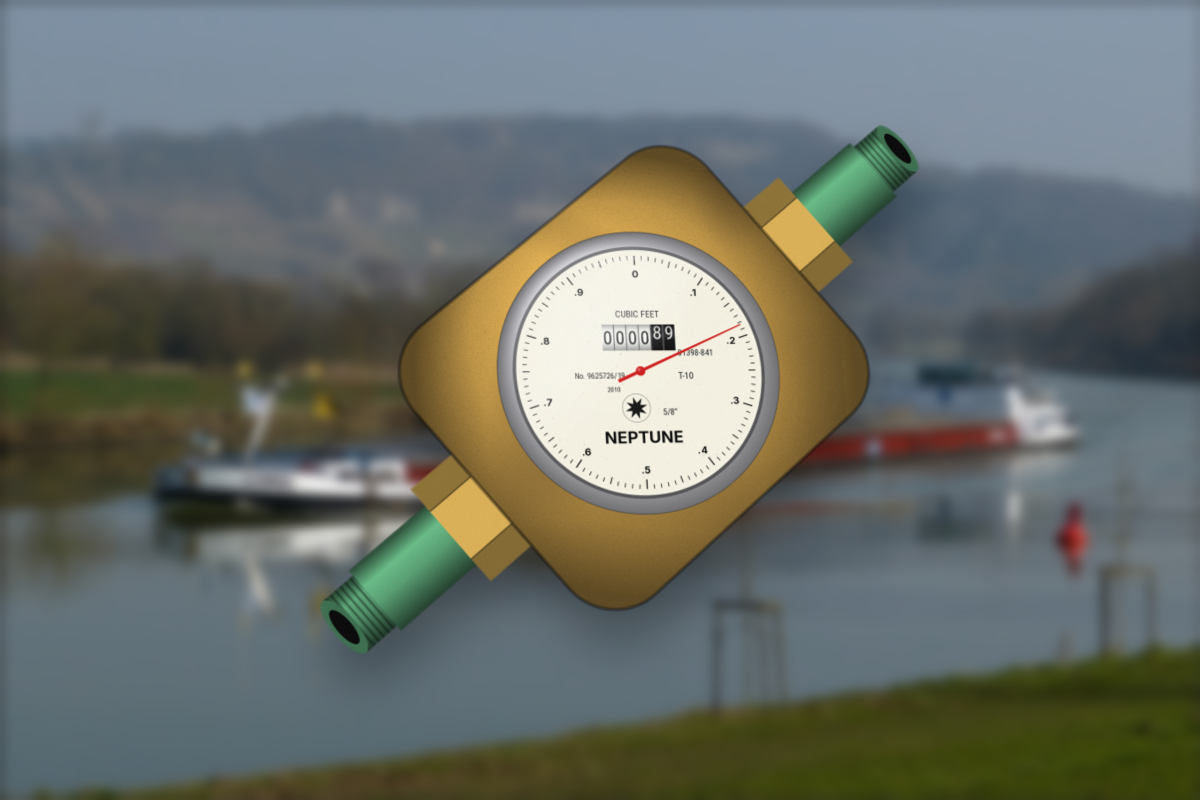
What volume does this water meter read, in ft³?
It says 89.18 ft³
